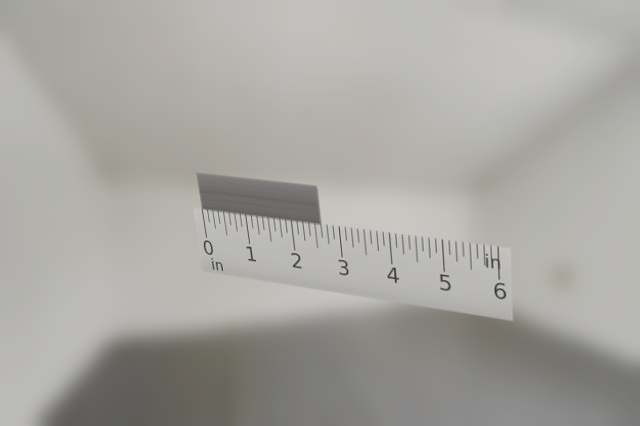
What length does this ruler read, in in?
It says 2.625 in
